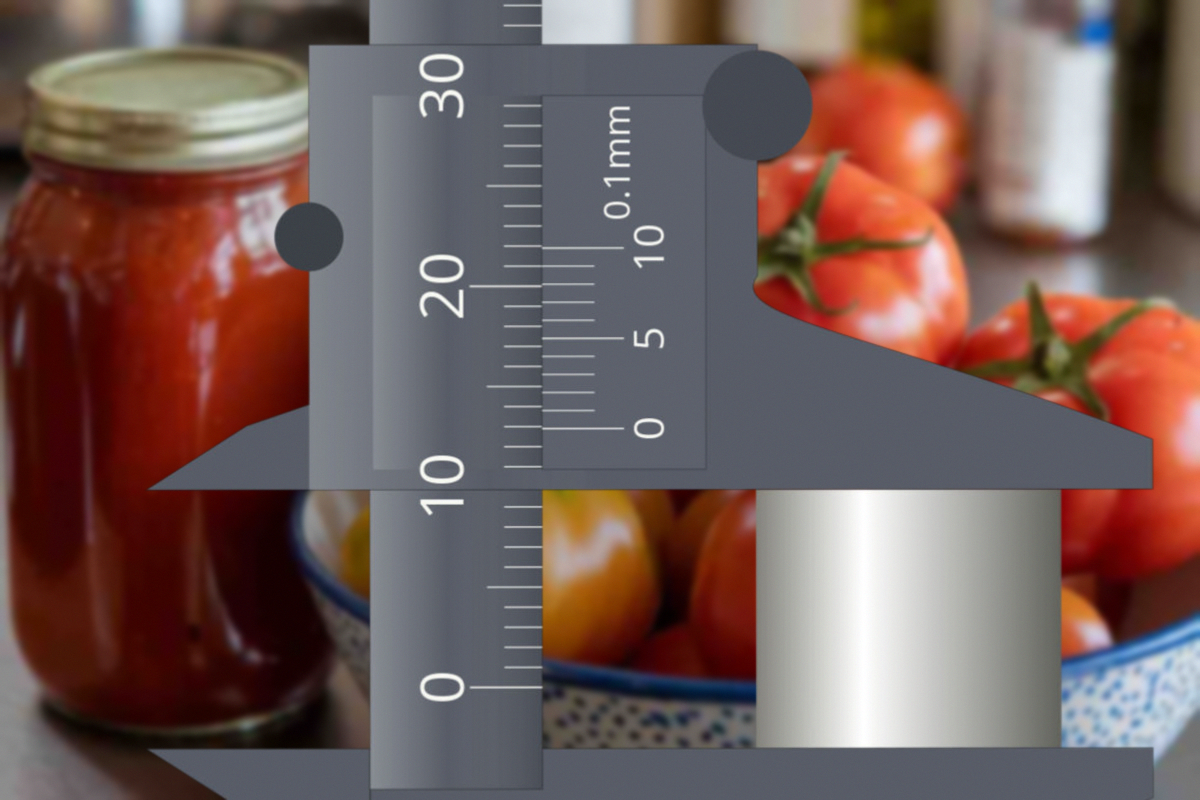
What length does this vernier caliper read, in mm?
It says 12.9 mm
